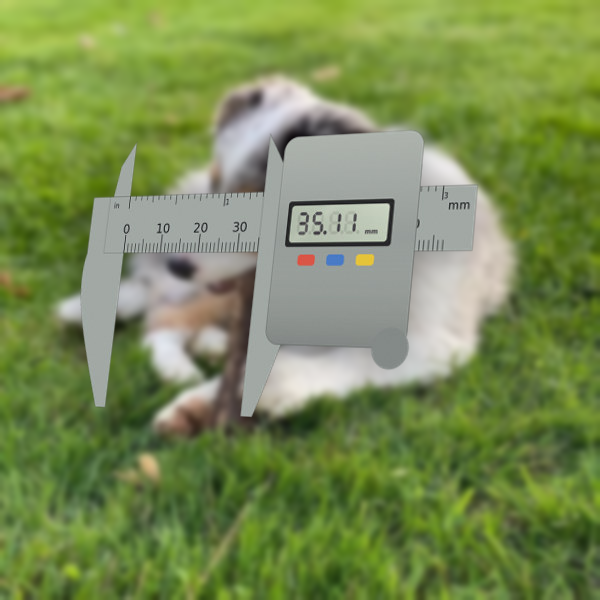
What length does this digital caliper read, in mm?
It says 35.11 mm
